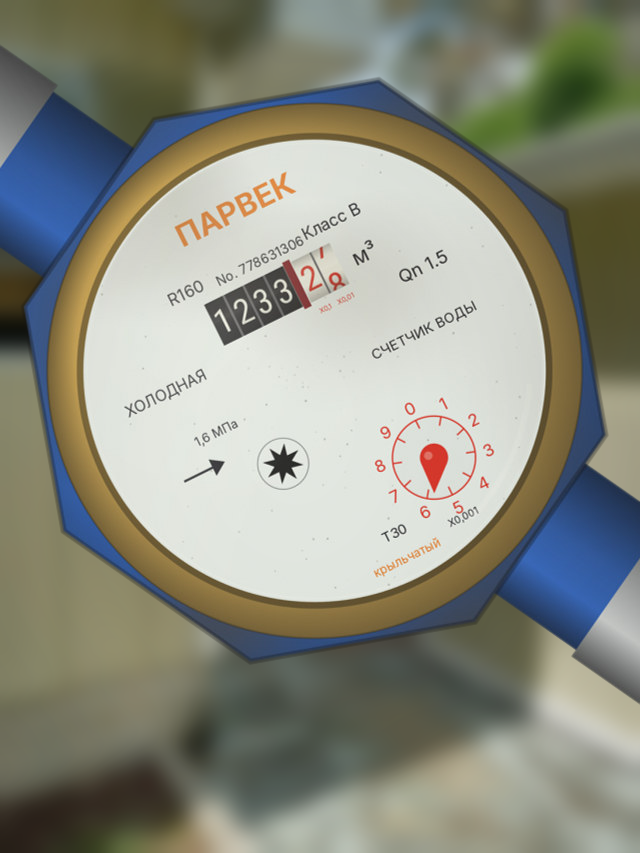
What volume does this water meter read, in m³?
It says 1233.275 m³
